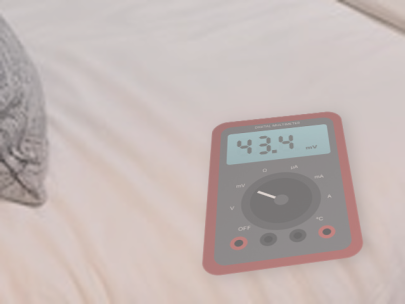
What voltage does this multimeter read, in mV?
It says 43.4 mV
